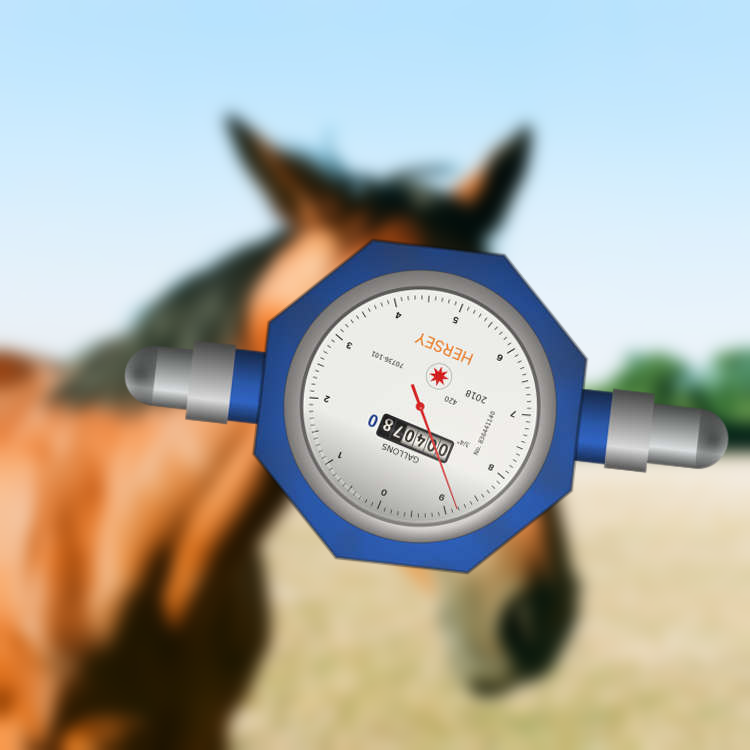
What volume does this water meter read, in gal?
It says 40778.8 gal
